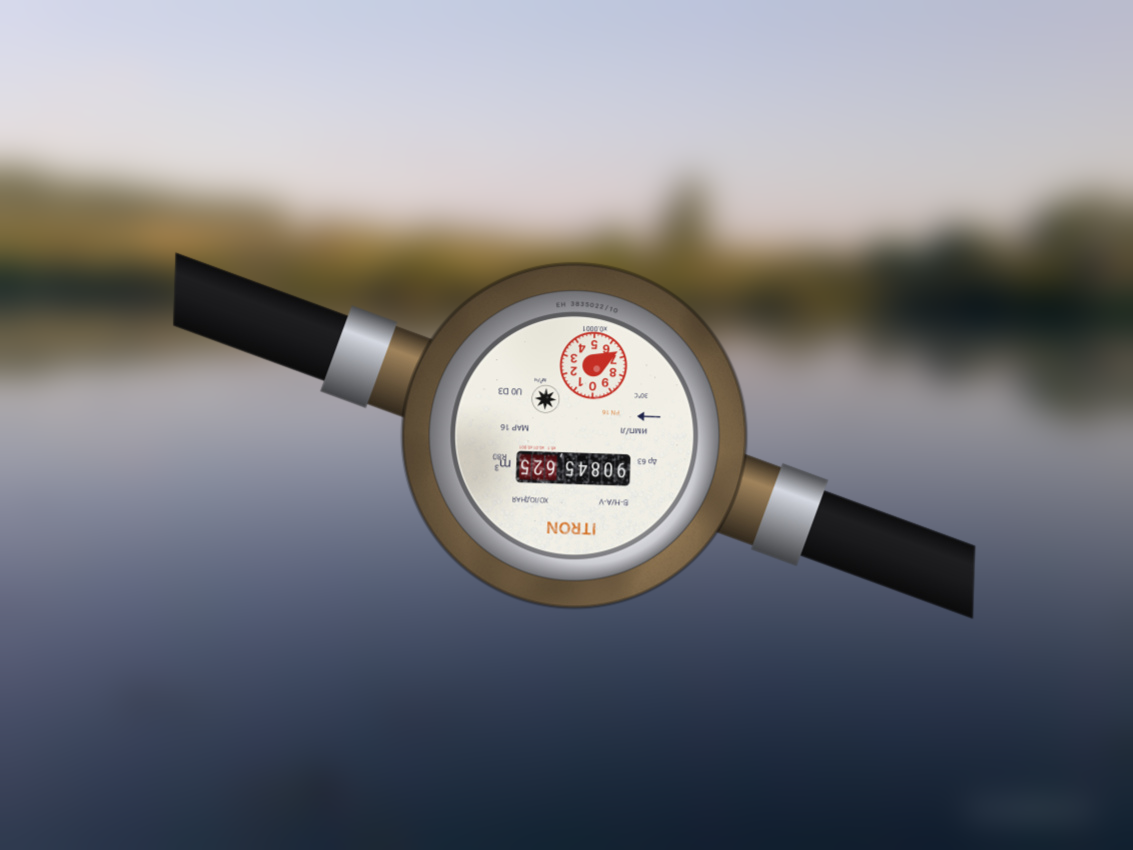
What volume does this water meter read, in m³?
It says 90845.6256 m³
